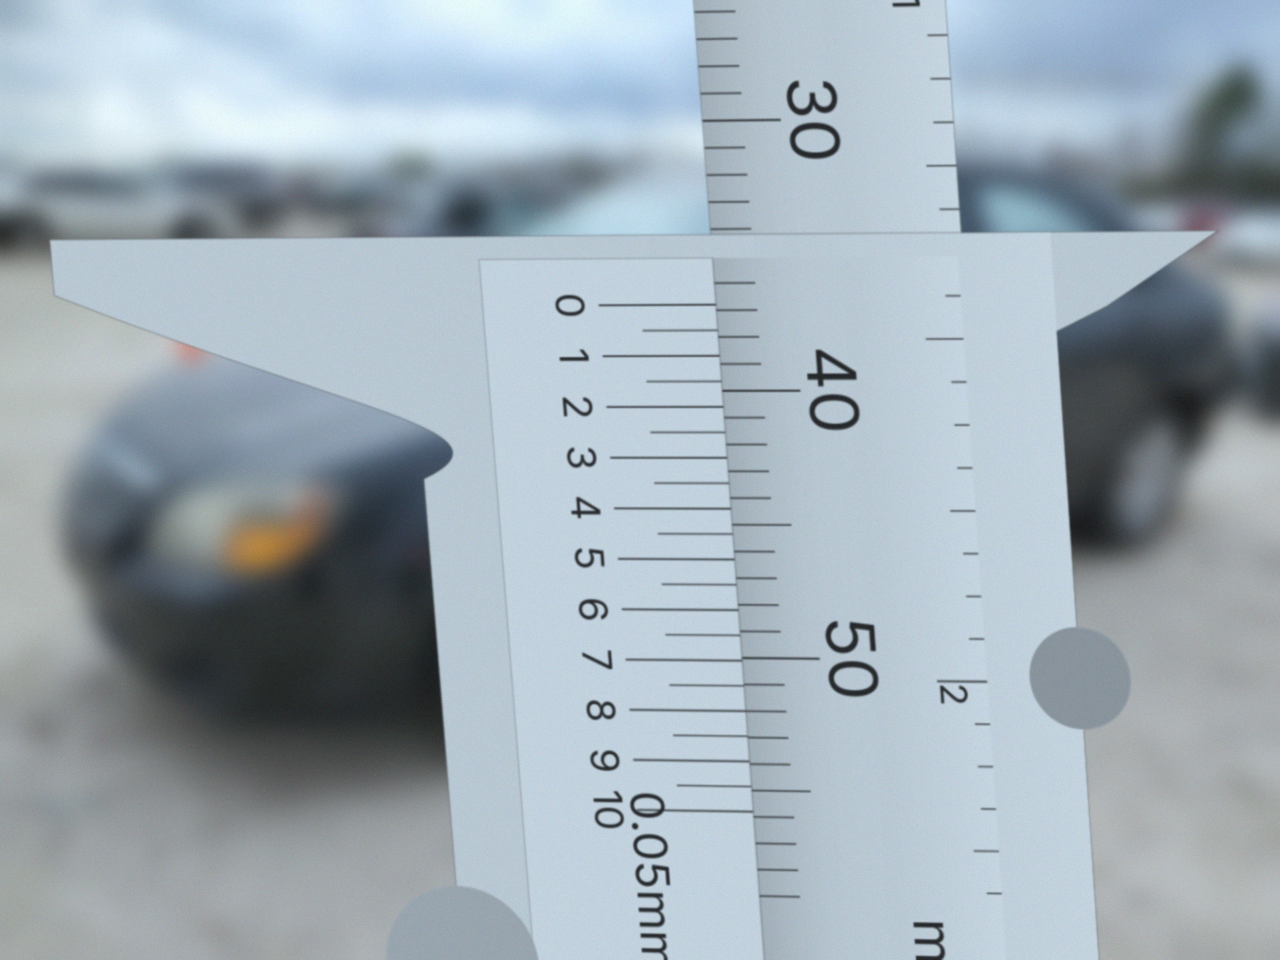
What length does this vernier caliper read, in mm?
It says 36.8 mm
